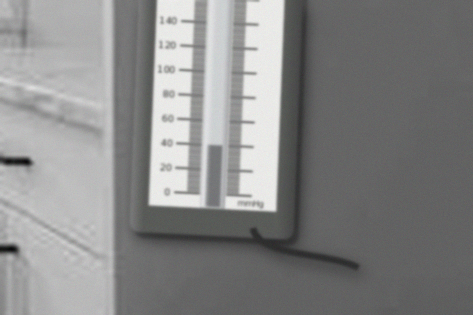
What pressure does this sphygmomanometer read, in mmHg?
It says 40 mmHg
